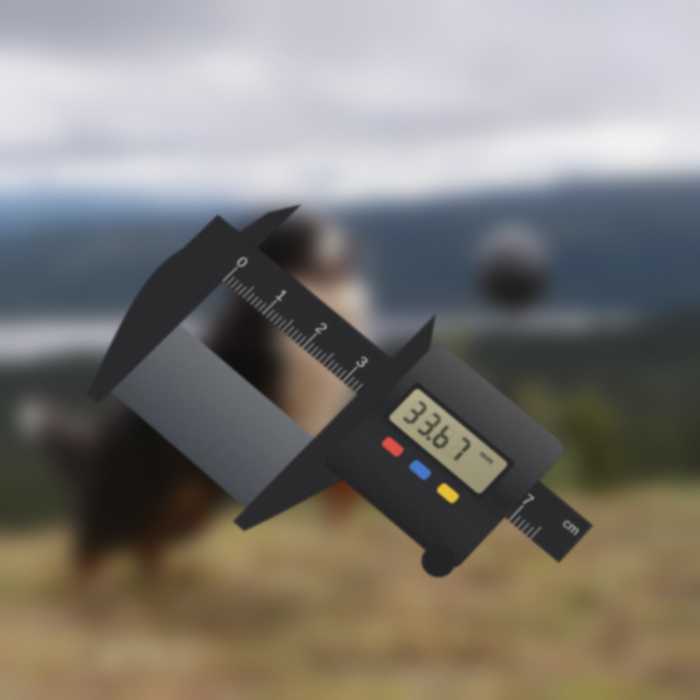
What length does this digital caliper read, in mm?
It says 33.67 mm
